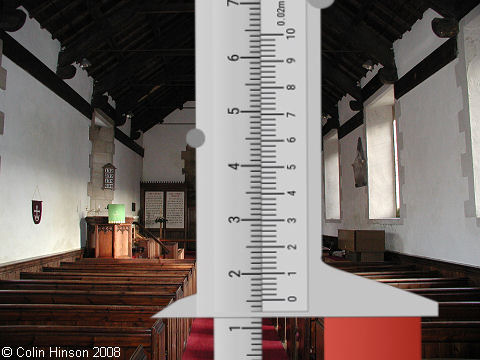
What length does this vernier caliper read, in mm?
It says 15.2 mm
